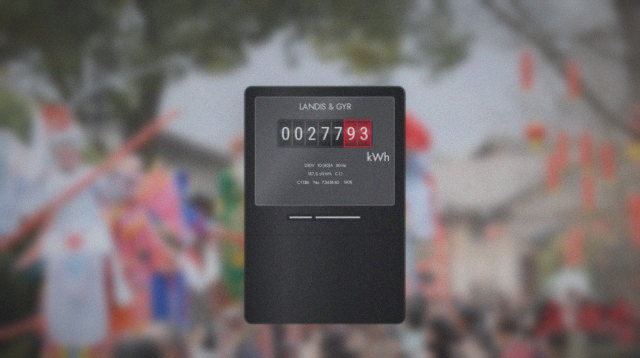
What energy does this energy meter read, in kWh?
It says 277.93 kWh
